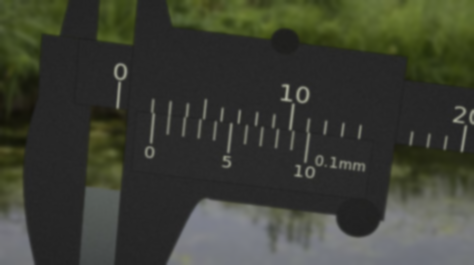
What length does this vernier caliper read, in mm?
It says 2.1 mm
